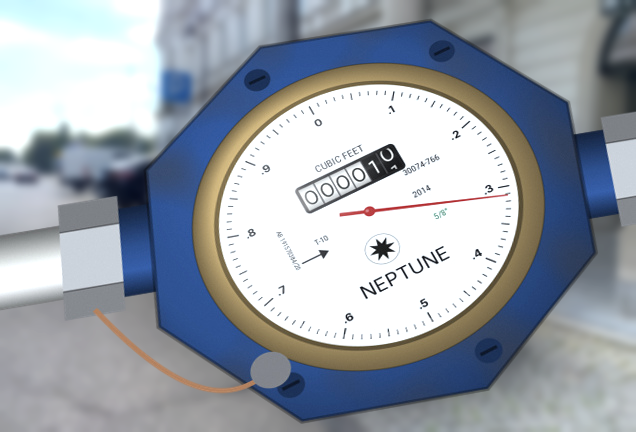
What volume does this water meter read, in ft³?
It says 10.31 ft³
